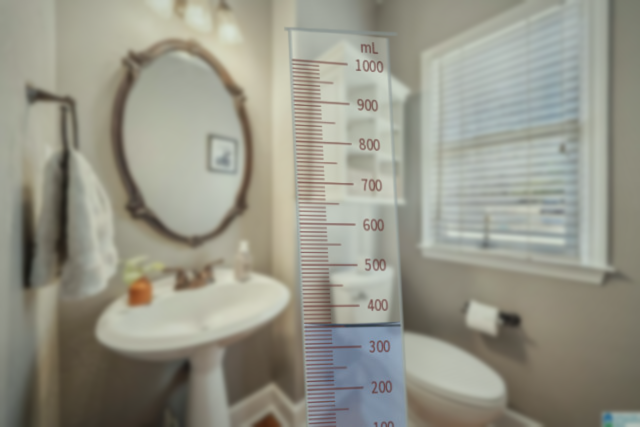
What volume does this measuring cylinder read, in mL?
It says 350 mL
